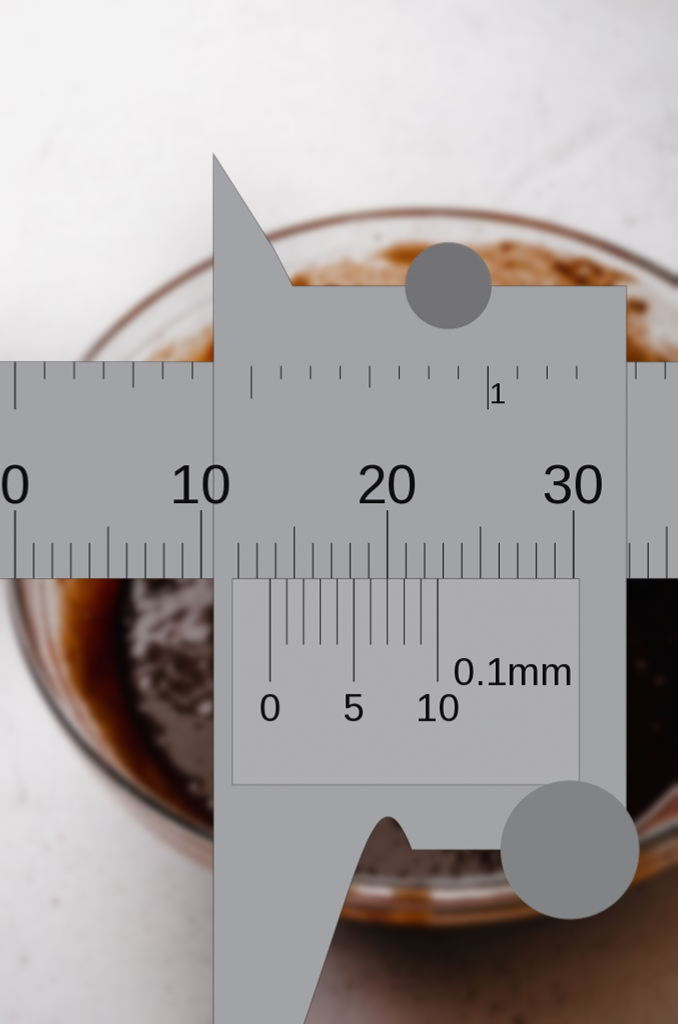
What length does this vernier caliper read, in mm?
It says 13.7 mm
